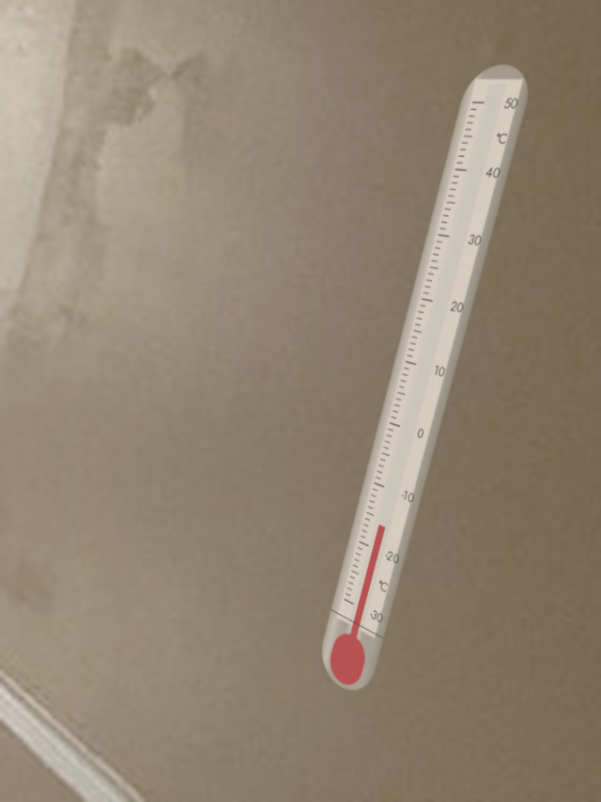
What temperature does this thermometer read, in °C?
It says -16 °C
